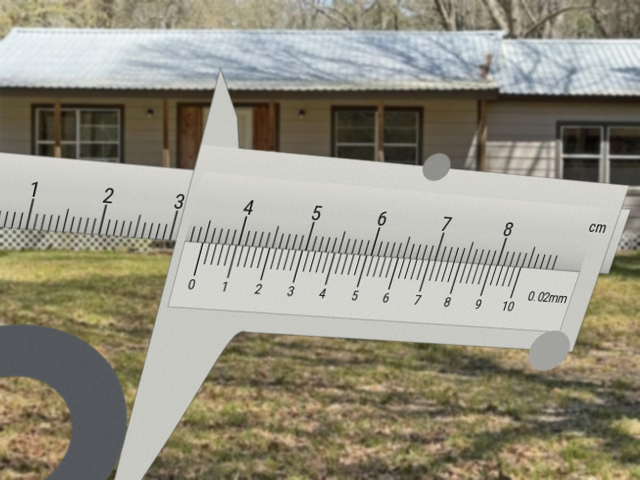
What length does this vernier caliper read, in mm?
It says 34.8 mm
